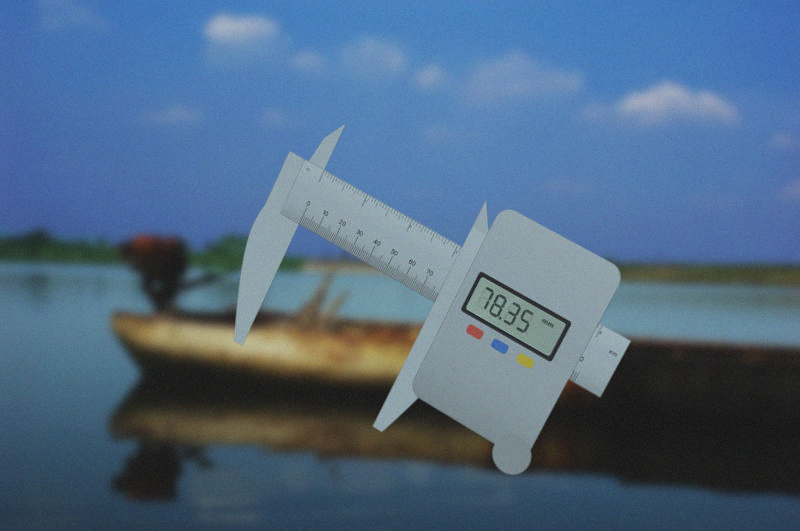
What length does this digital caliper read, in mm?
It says 78.35 mm
